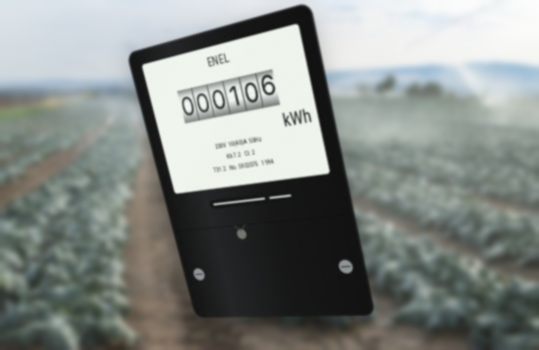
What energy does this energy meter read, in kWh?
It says 106 kWh
